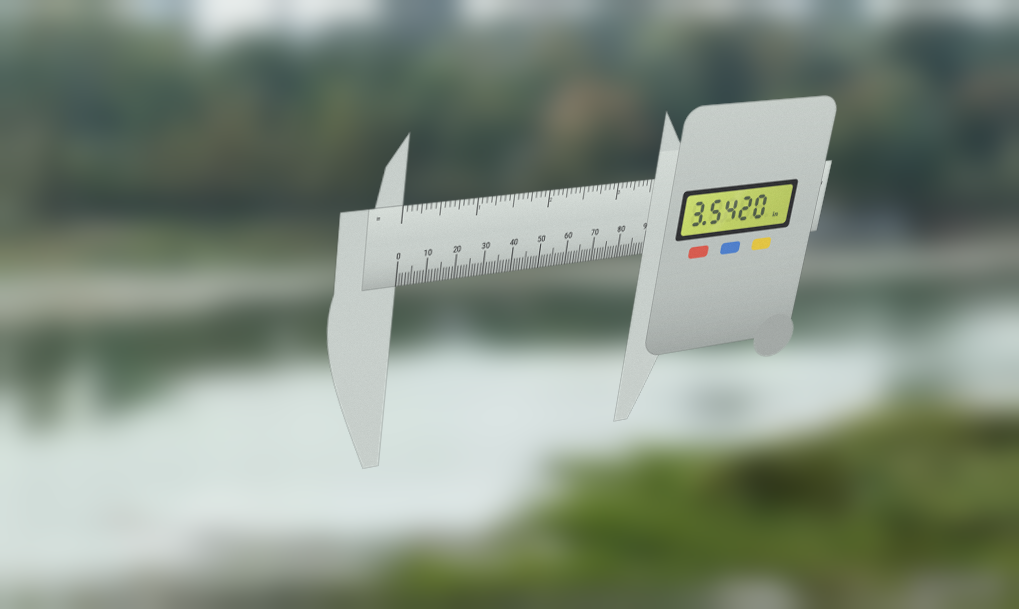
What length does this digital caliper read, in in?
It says 3.5420 in
